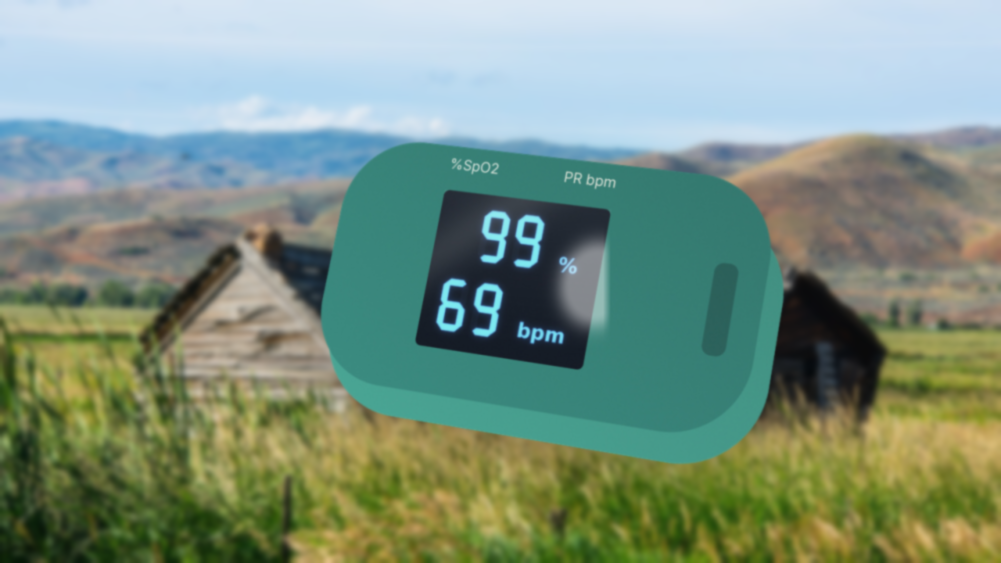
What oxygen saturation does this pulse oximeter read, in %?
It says 99 %
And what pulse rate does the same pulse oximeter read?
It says 69 bpm
